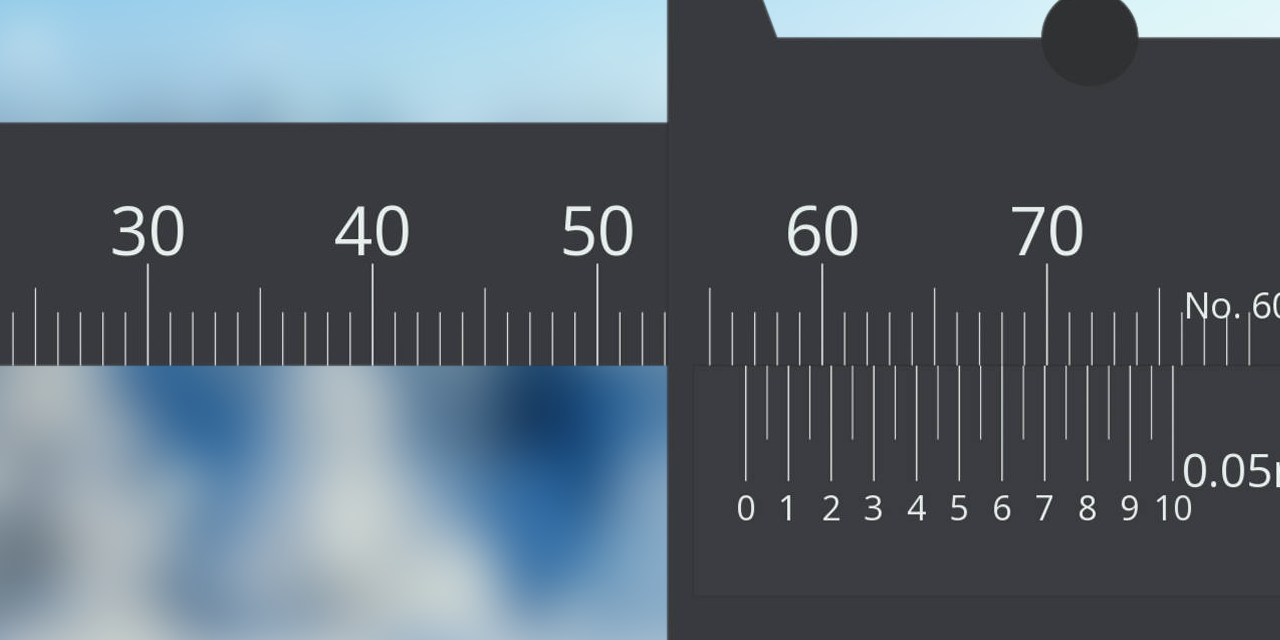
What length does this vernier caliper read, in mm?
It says 56.6 mm
